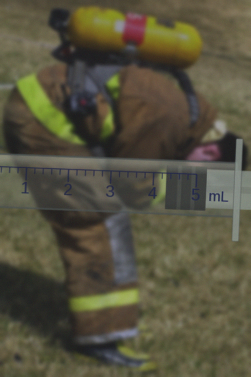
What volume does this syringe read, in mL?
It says 4.3 mL
